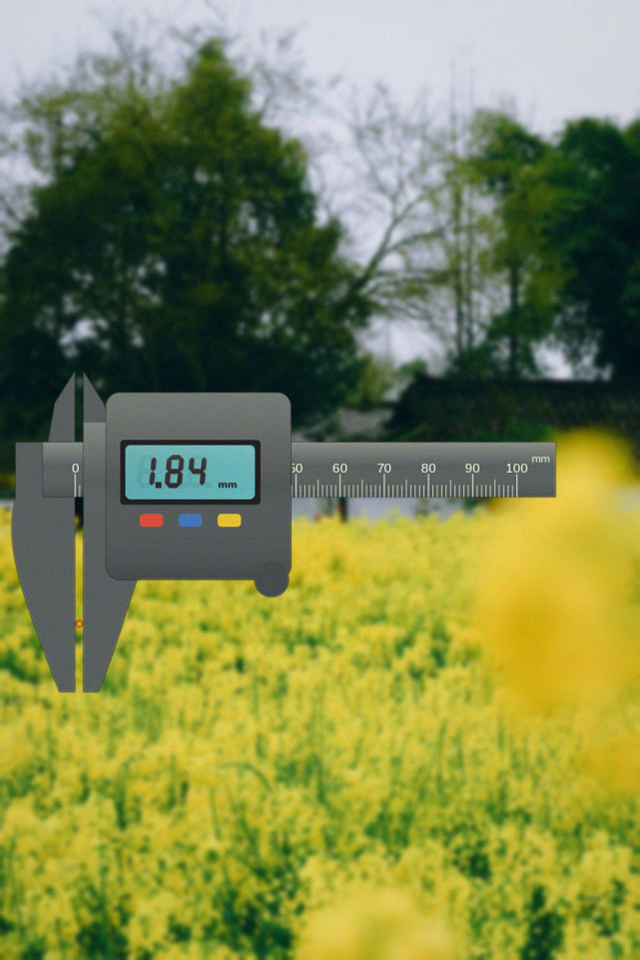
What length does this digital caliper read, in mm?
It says 1.84 mm
